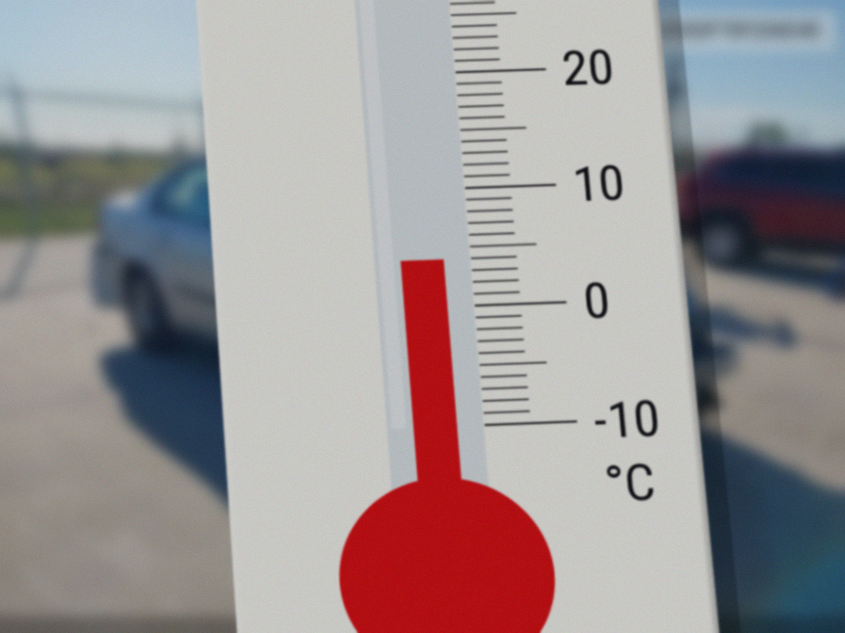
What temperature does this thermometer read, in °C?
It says 4 °C
